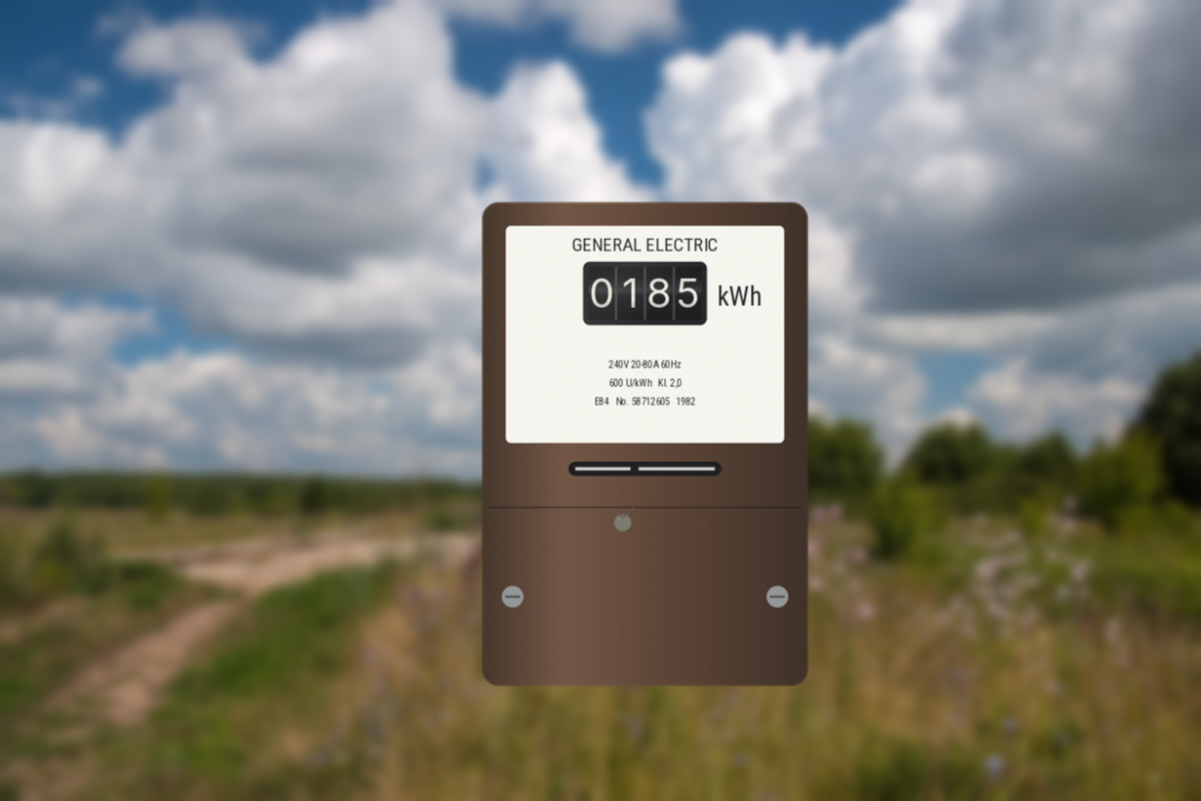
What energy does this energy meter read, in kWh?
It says 185 kWh
